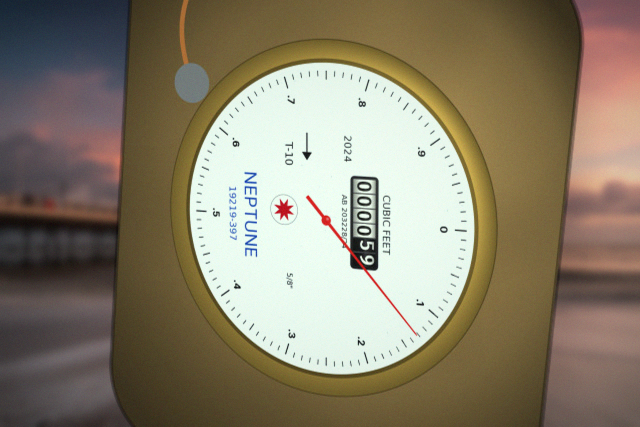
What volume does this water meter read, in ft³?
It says 59.13 ft³
